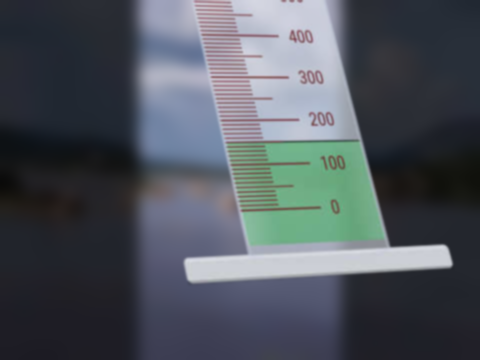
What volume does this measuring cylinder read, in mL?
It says 150 mL
